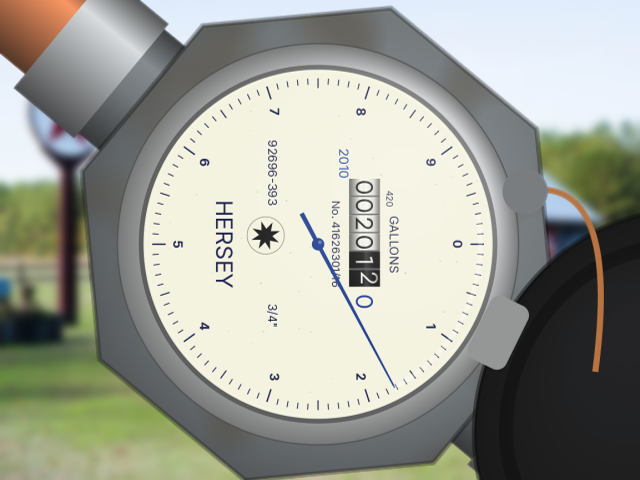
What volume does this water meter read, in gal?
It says 20121.7 gal
